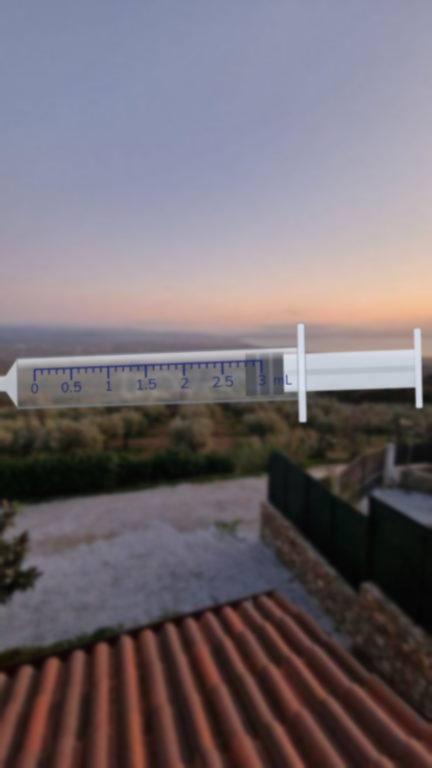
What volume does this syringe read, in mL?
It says 2.8 mL
